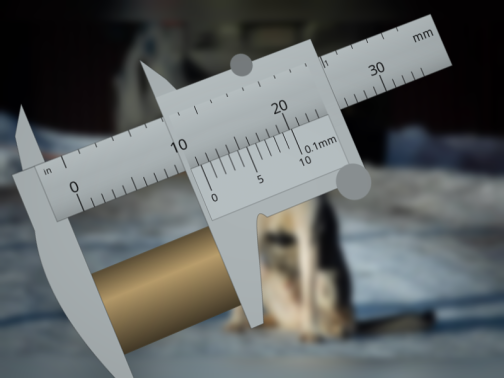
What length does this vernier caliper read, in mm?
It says 11.2 mm
